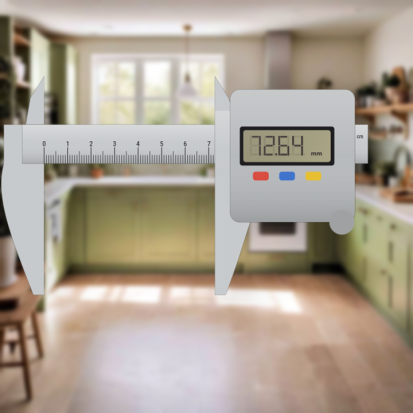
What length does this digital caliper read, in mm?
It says 72.64 mm
